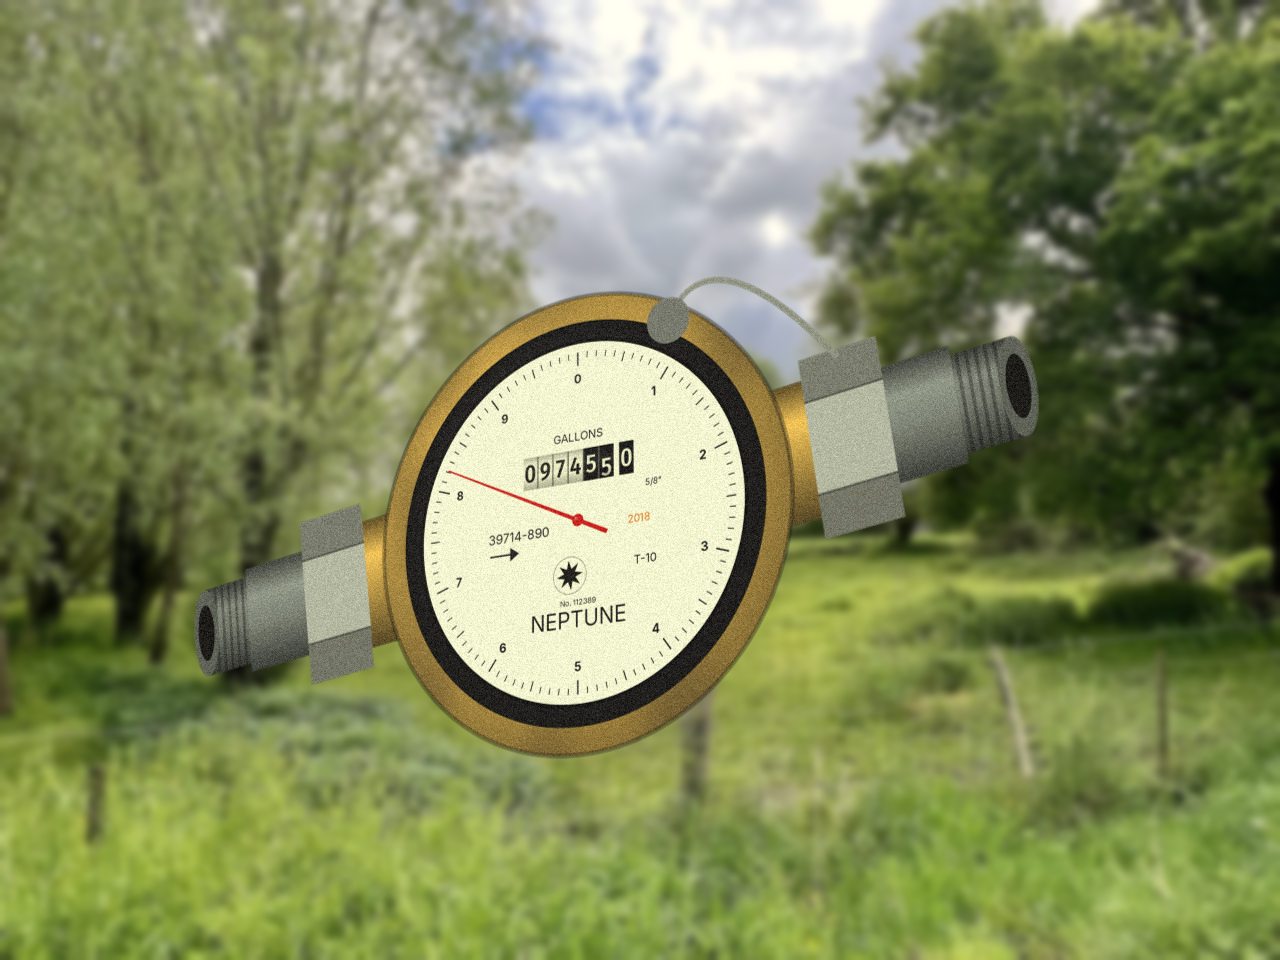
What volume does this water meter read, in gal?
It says 974548.2 gal
